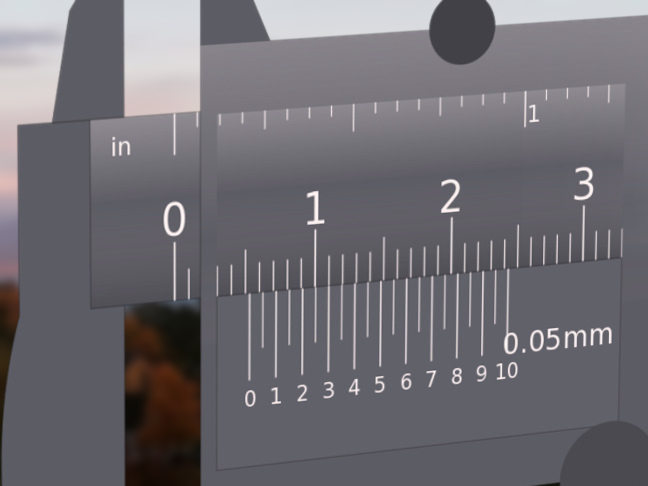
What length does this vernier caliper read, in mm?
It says 5.3 mm
